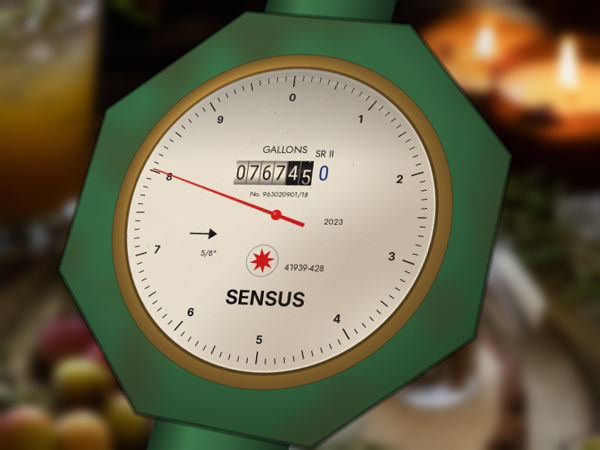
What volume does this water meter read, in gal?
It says 767448.0 gal
